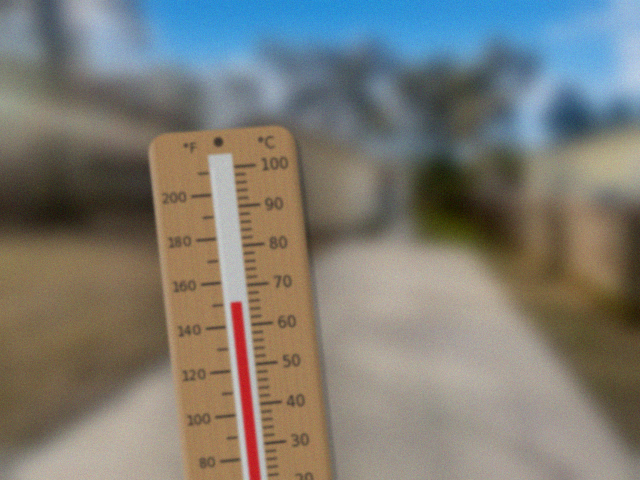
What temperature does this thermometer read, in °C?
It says 66 °C
